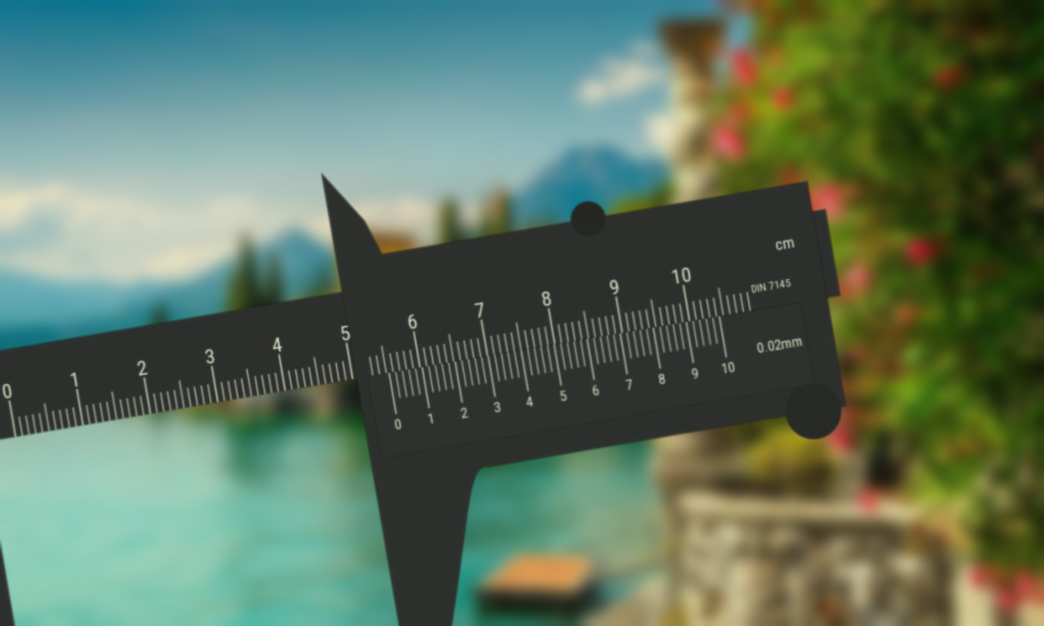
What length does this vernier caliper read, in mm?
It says 55.4 mm
